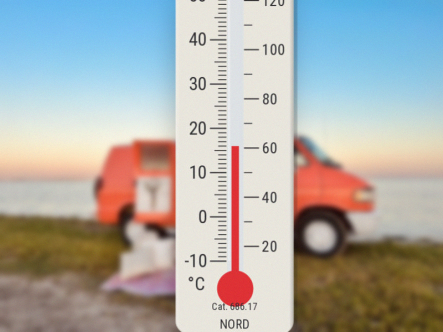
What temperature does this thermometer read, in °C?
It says 16 °C
